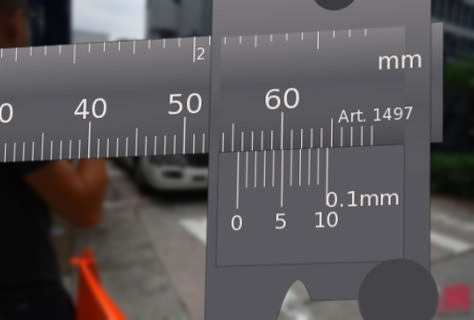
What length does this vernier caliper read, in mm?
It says 55.6 mm
